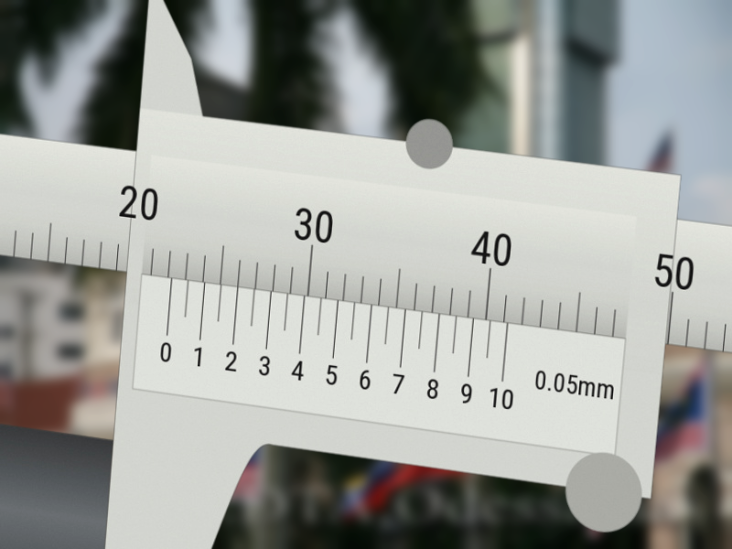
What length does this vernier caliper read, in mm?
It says 22.2 mm
